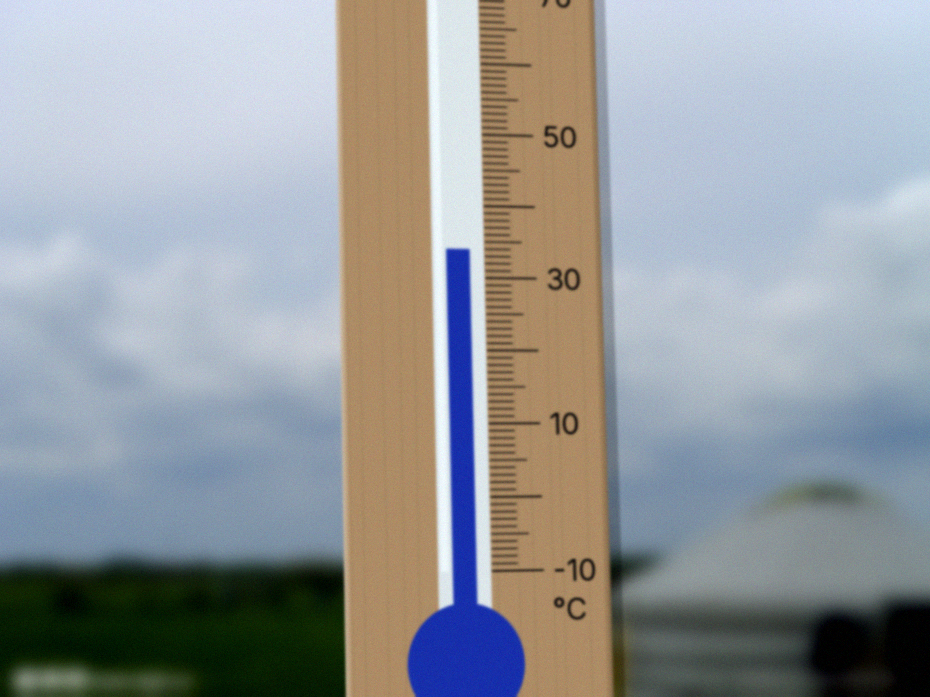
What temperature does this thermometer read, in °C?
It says 34 °C
